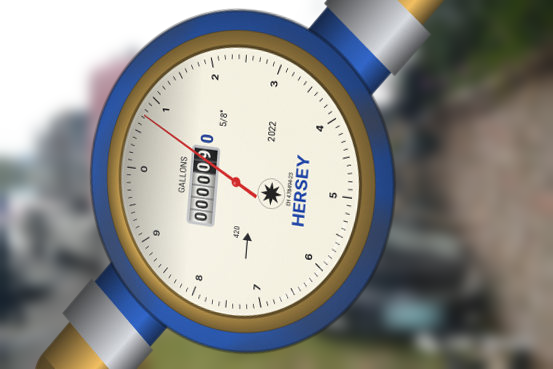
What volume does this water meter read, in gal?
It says 90.7 gal
